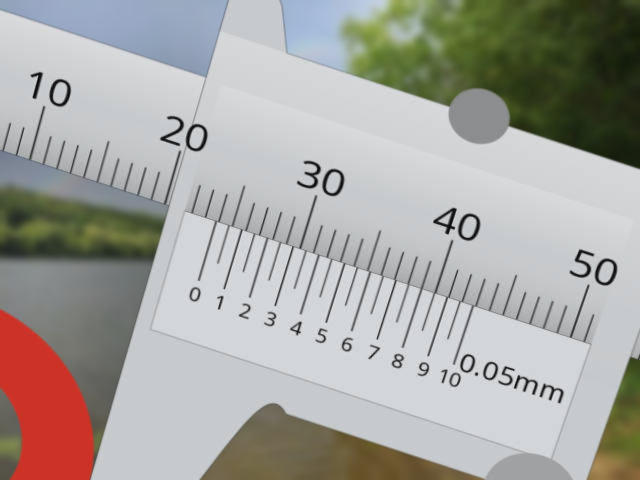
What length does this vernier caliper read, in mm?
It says 23.8 mm
